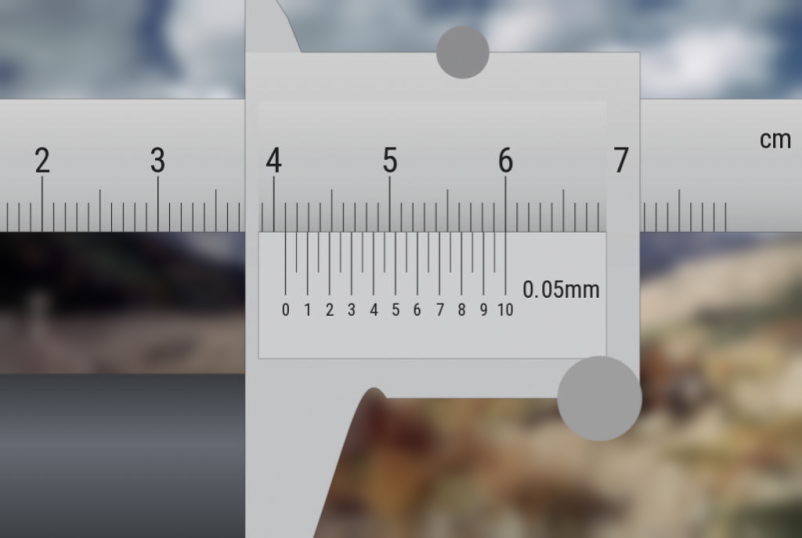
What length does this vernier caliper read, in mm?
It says 41.0 mm
